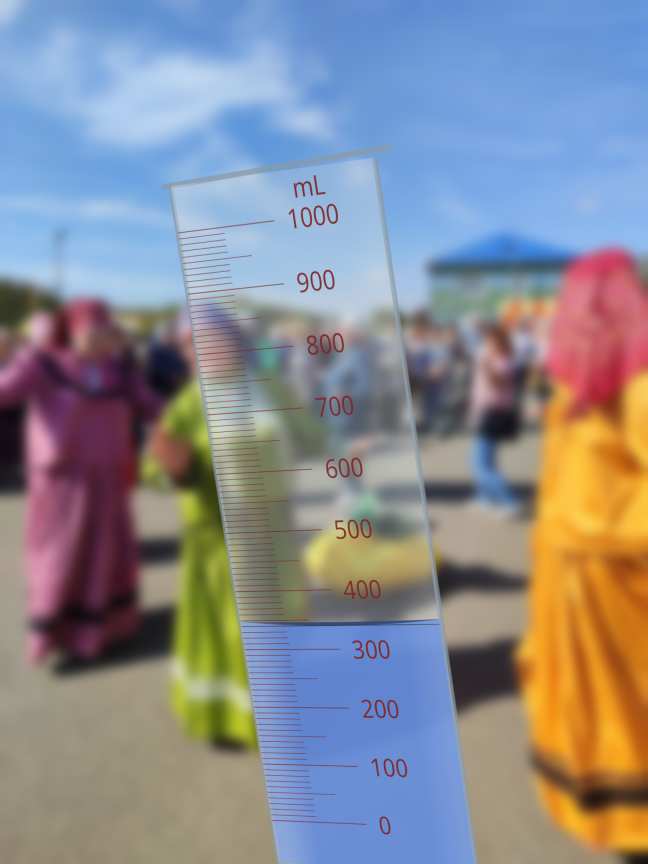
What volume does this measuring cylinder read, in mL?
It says 340 mL
